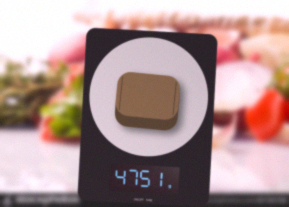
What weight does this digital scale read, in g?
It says 4751 g
